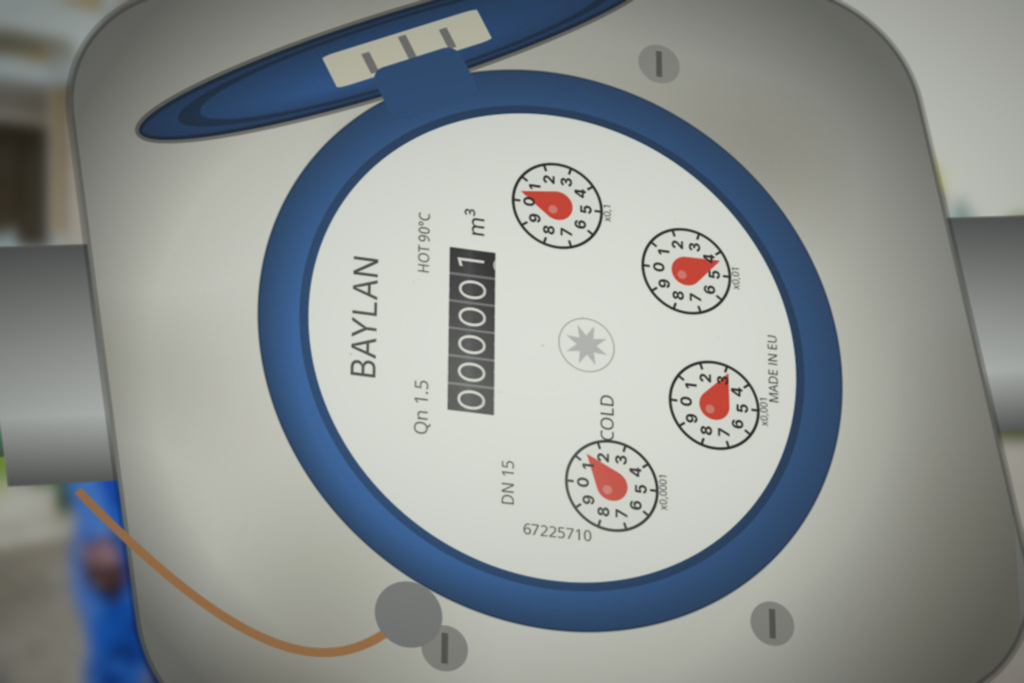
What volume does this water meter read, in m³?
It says 1.0431 m³
